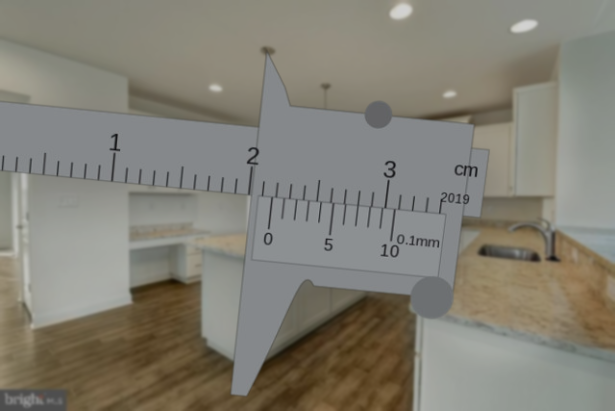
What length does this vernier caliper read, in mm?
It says 21.7 mm
